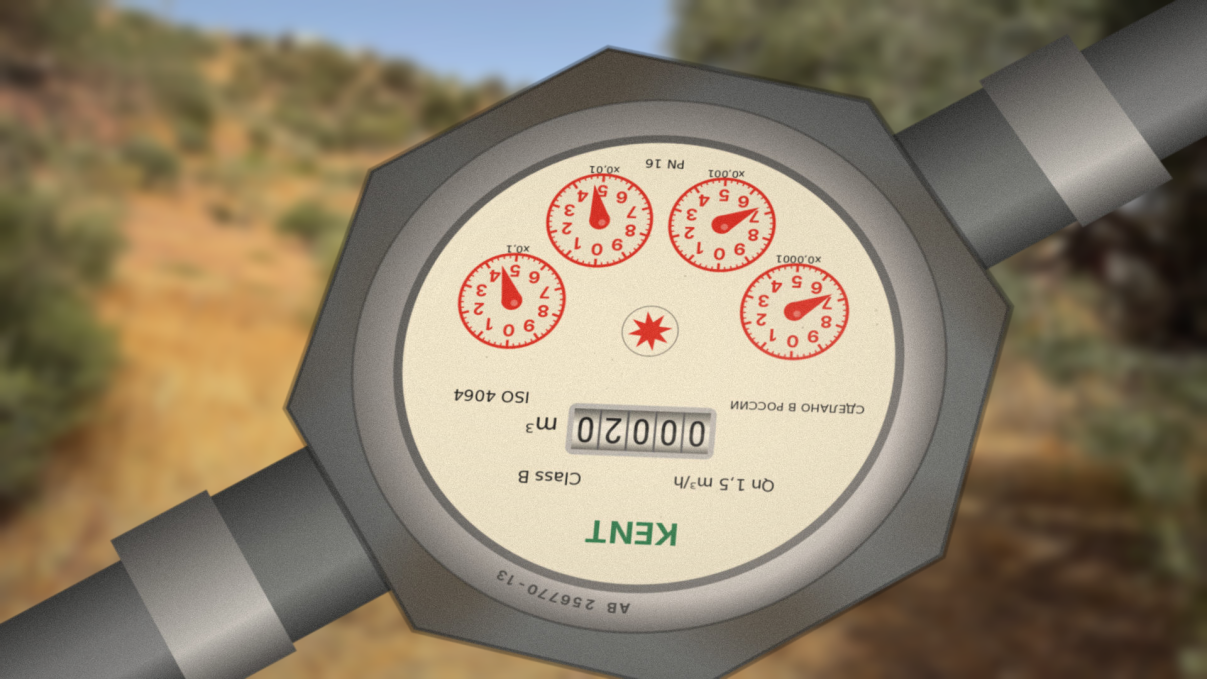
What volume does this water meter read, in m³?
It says 20.4466 m³
